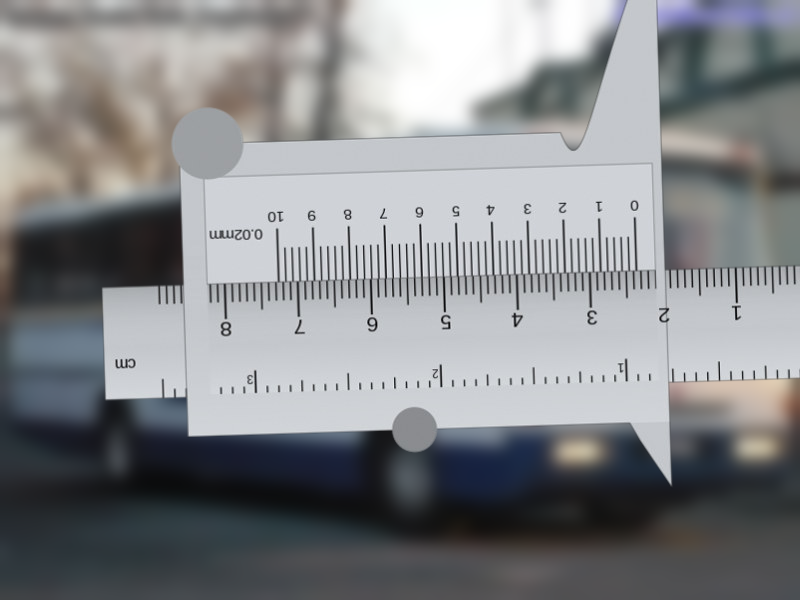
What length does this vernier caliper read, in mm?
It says 23.6 mm
